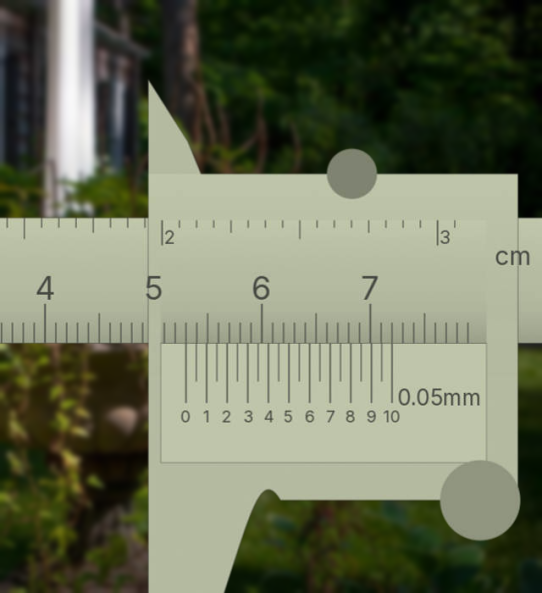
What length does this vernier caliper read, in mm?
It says 53.0 mm
